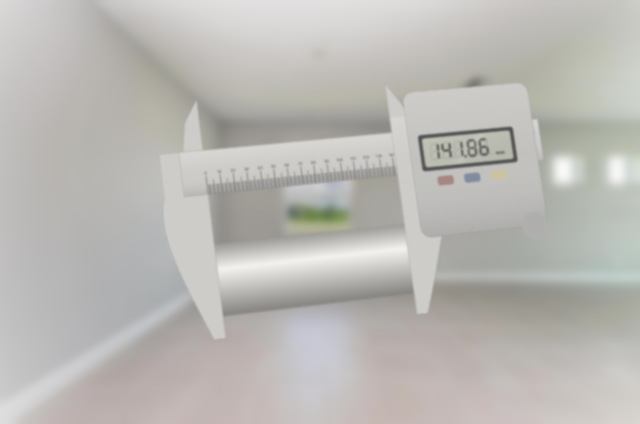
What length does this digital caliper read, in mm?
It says 141.86 mm
